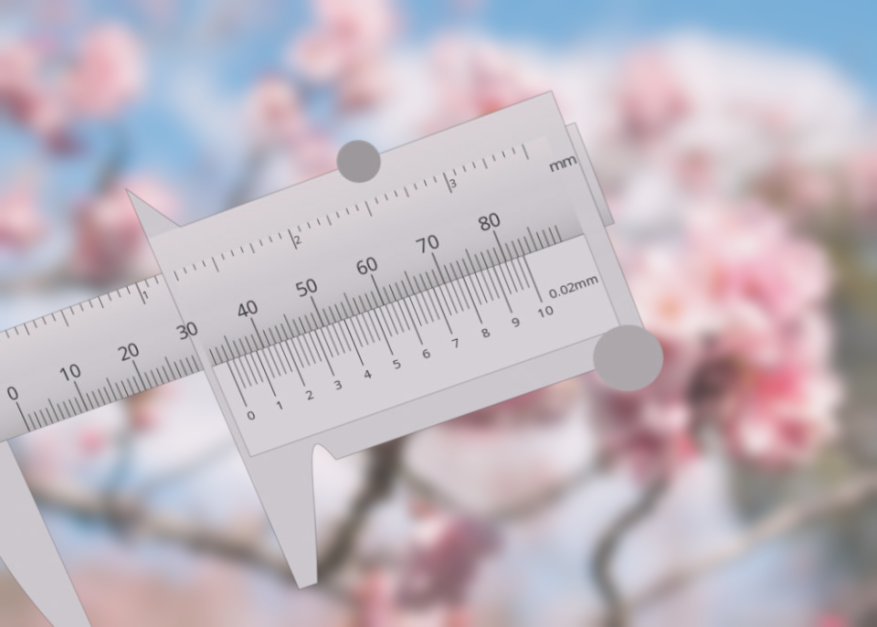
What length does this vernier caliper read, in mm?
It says 33.8 mm
